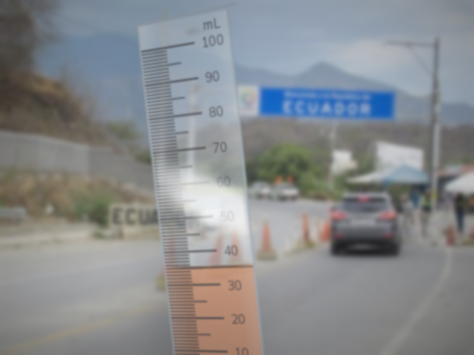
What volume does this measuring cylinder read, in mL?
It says 35 mL
